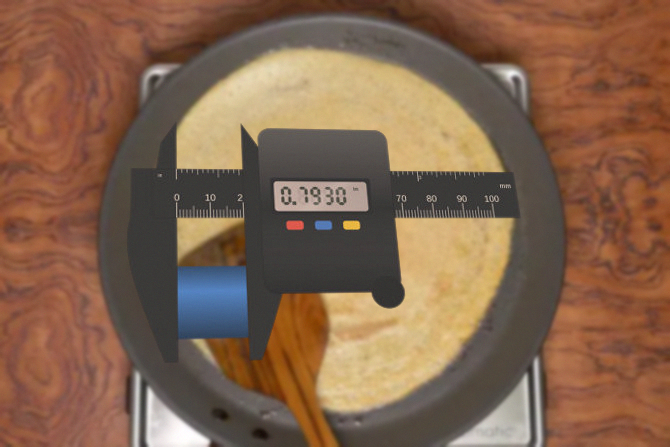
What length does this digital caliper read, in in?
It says 0.7930 in
